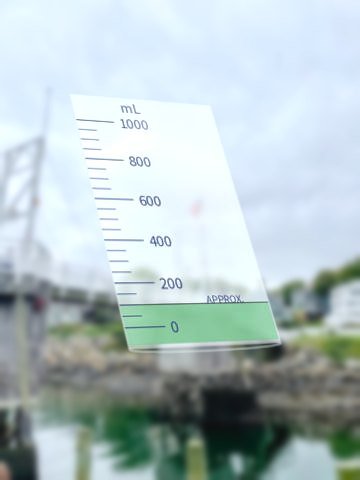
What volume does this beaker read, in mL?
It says 100 mL
